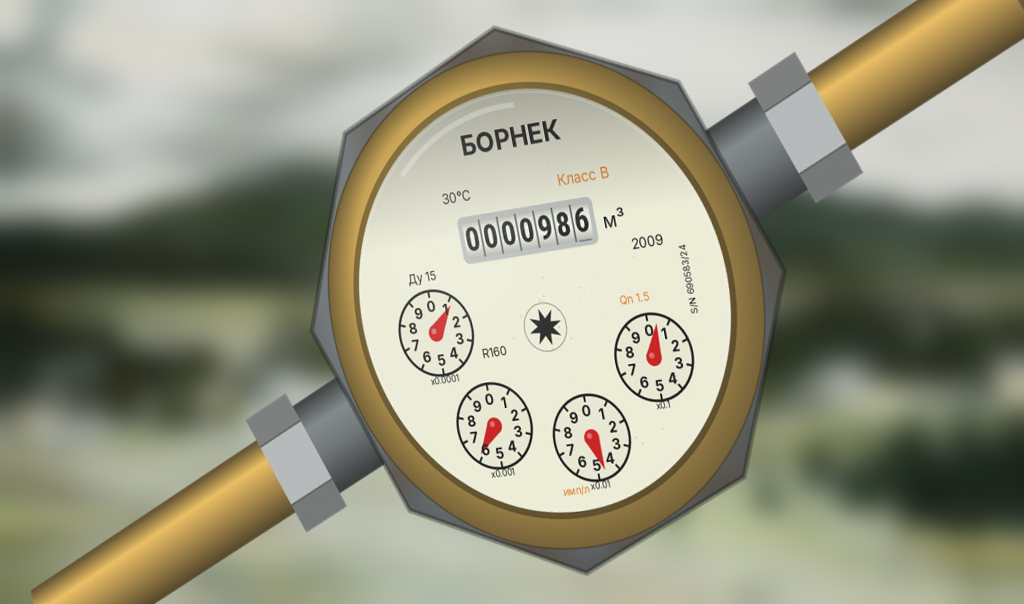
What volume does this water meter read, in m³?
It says 986.0461 m³
